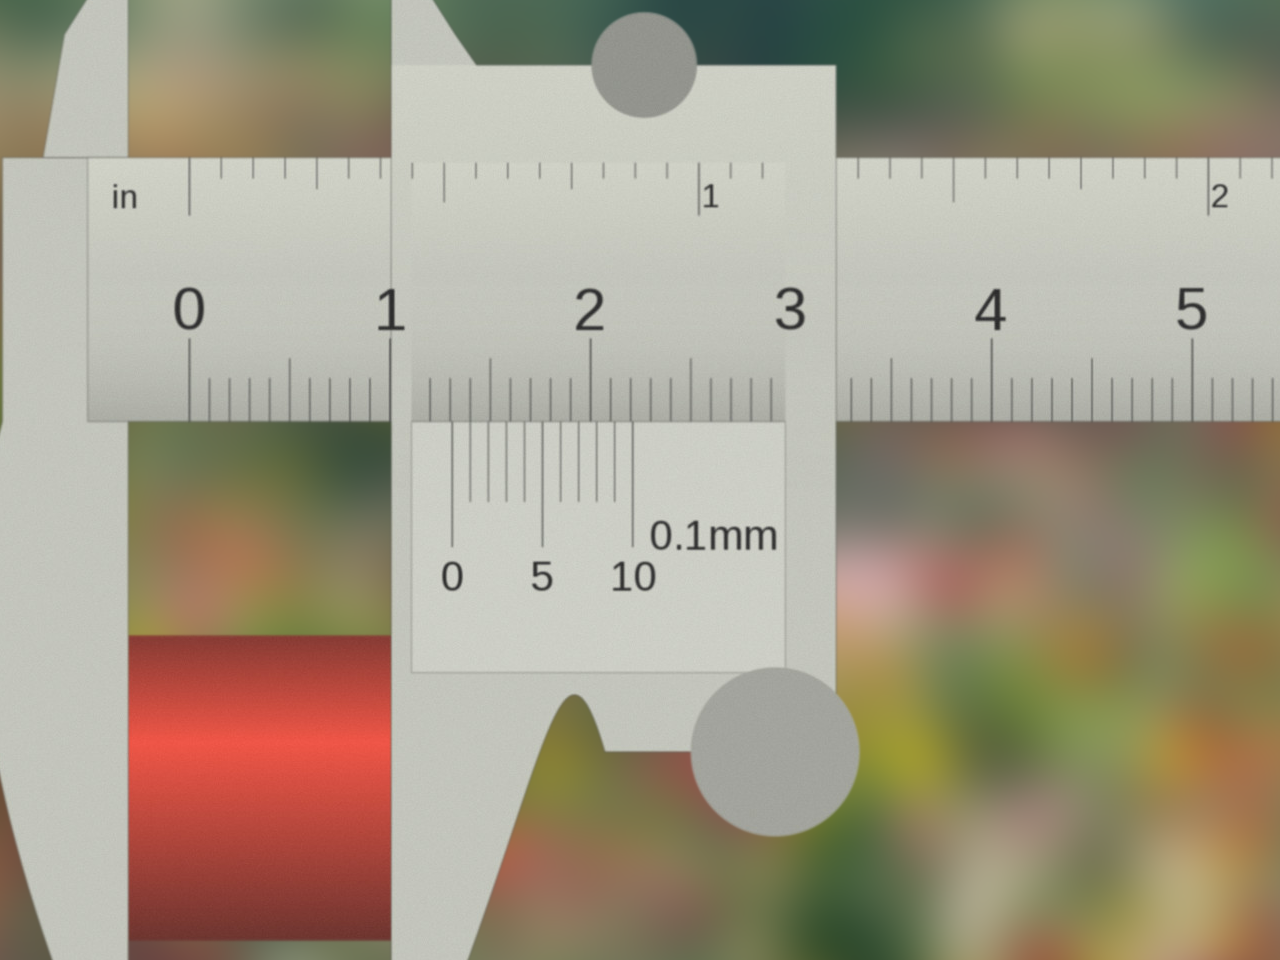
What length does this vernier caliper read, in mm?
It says 13.1 mm
